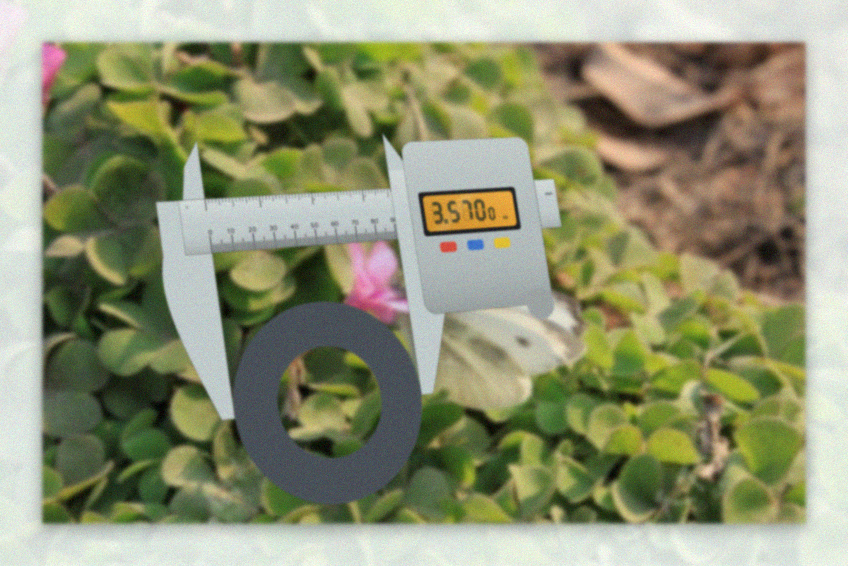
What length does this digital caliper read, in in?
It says 3.5700 in
